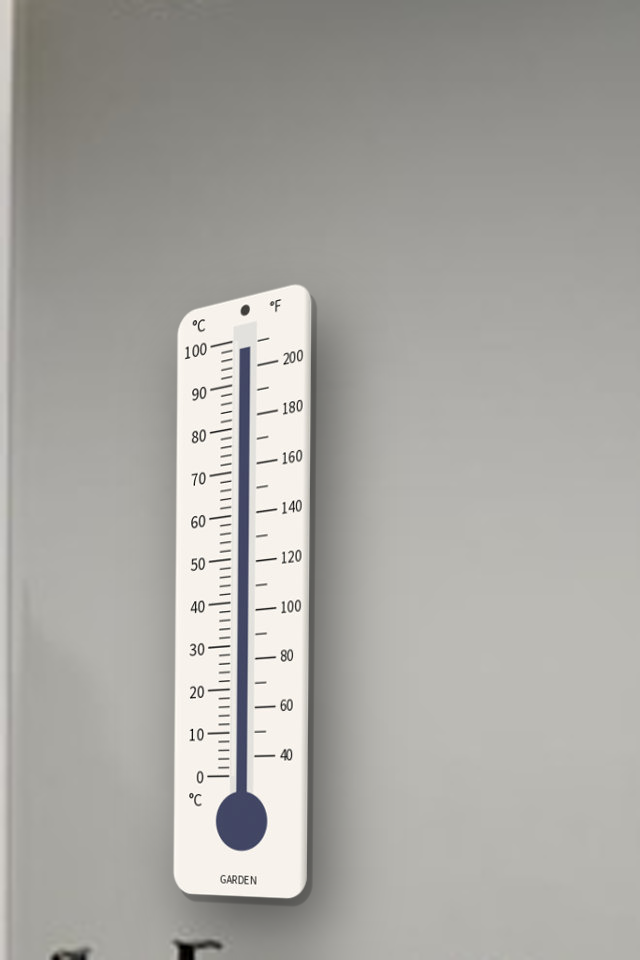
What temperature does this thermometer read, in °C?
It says 98 °C
